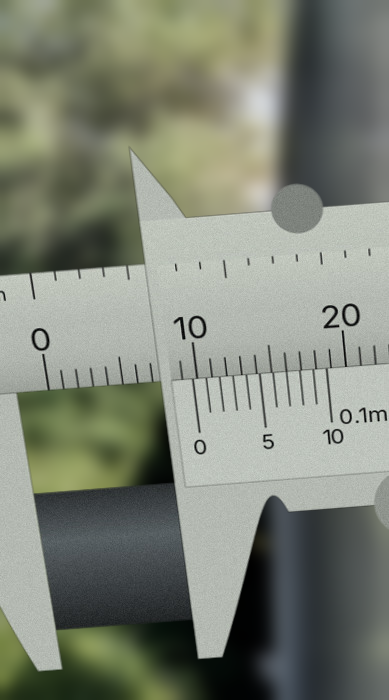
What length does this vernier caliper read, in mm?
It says 9.7 mm
